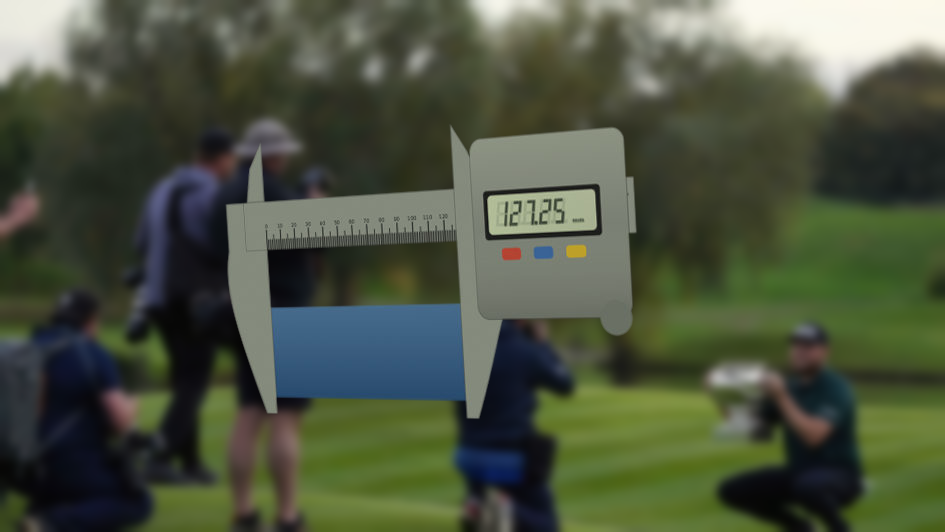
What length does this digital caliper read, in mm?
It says 127.25 mm
